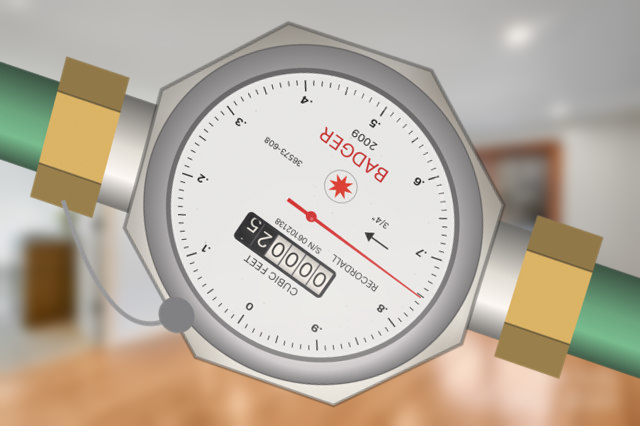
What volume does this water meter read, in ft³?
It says 24.75 ft³
